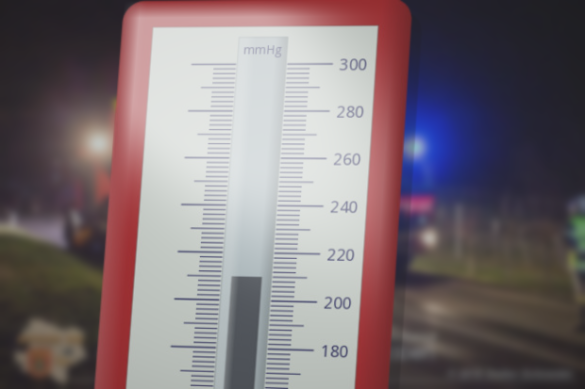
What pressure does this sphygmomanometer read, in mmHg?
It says 210 mmHg
